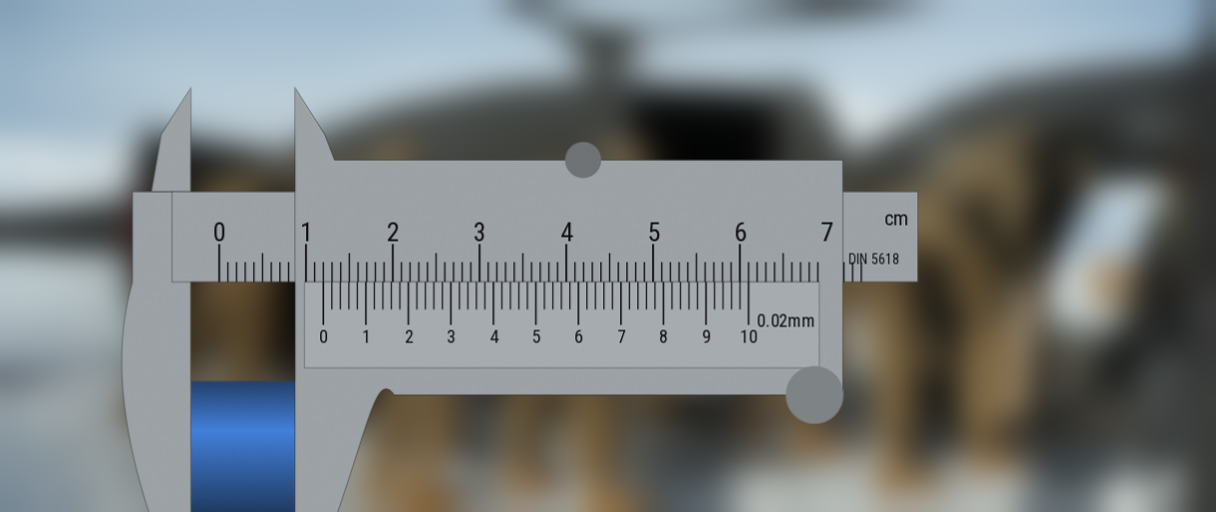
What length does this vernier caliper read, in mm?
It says 12.0 mm
